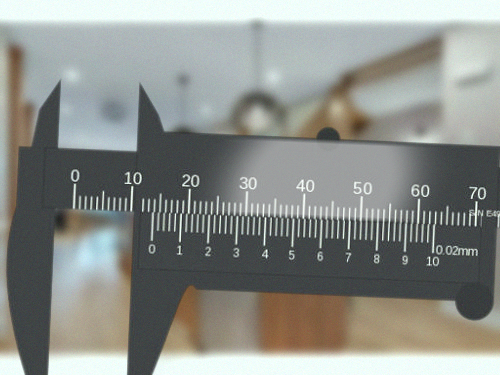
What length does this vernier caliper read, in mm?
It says 13.8 mm
